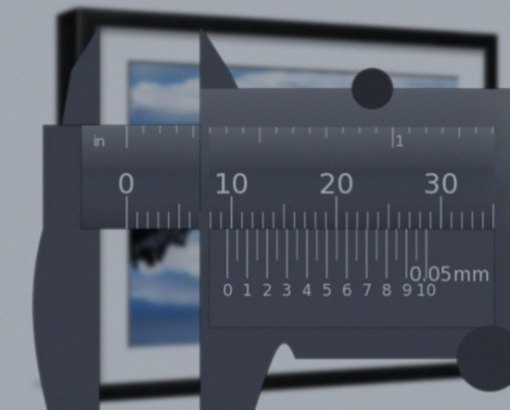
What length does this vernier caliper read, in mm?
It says 9.6 mm
